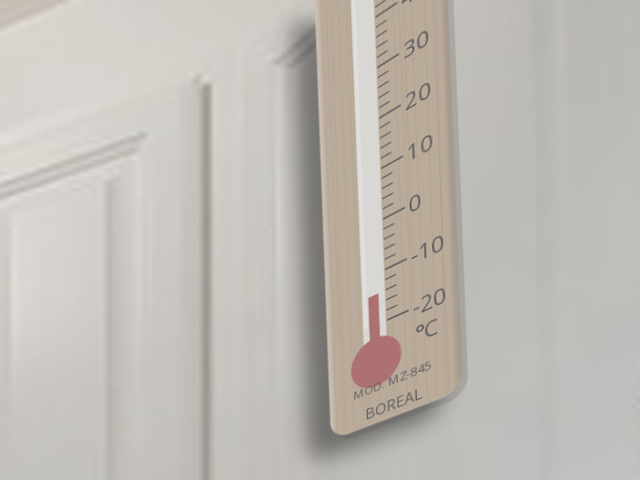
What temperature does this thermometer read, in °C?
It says -14 °C
